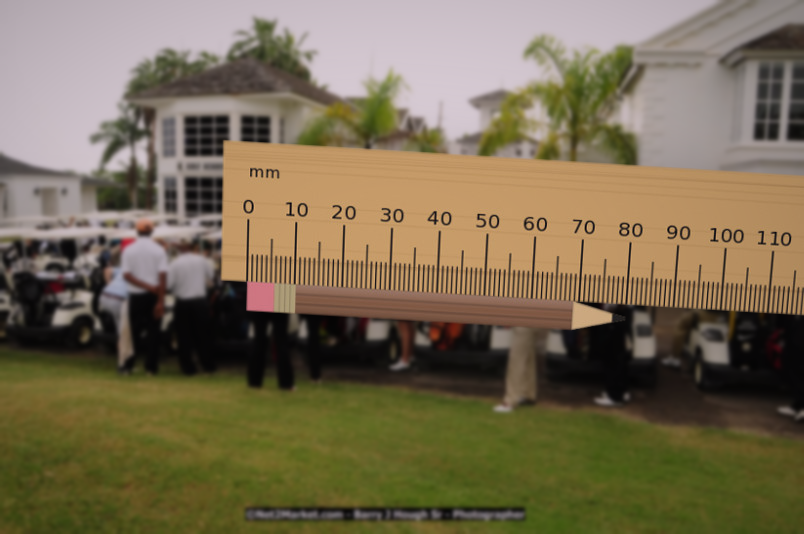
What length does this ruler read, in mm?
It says 80 mm
